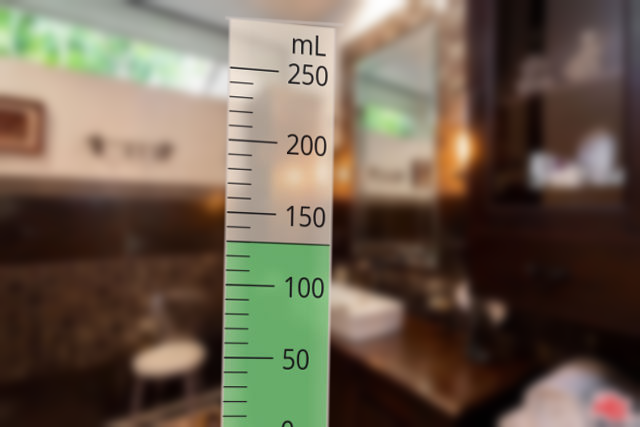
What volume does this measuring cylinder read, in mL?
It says 130 mL
